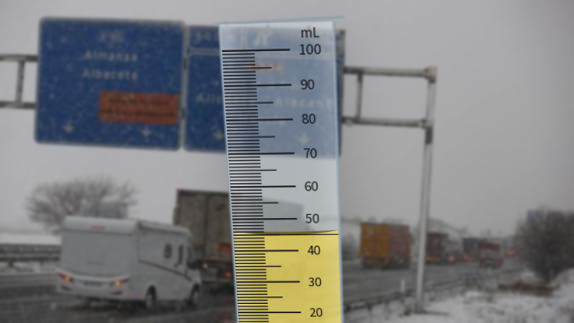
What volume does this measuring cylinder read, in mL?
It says 45 mL
